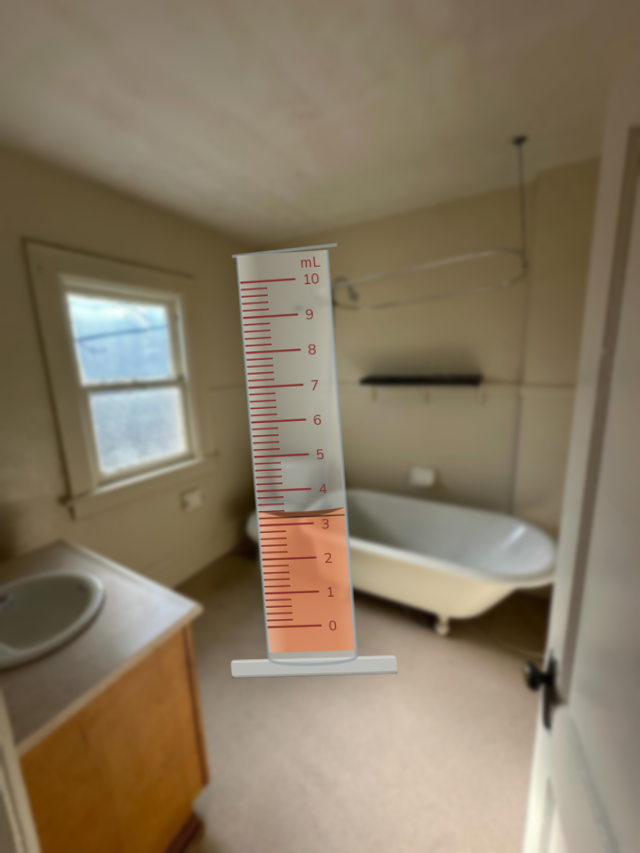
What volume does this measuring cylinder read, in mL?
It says 3.2 mL
